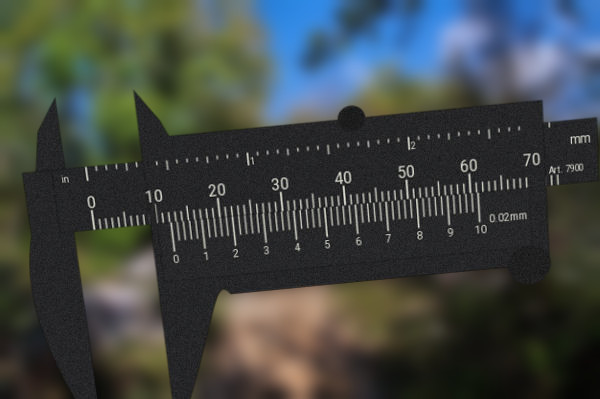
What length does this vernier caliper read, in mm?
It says 12.2 mm
